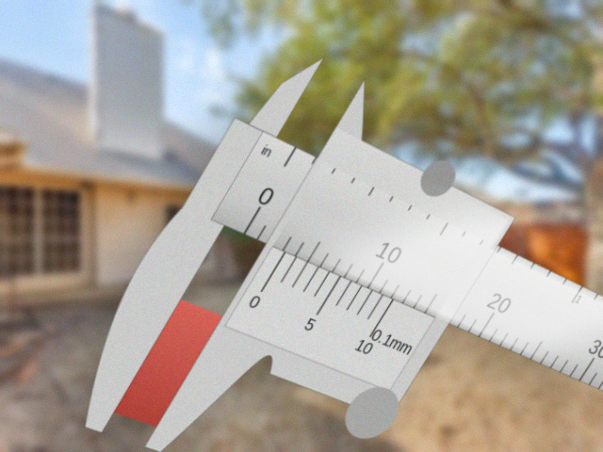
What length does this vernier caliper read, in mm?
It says 3.2 mm
